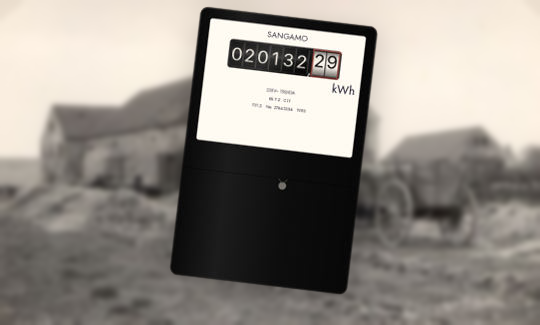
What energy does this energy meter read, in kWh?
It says 20132.29 kWh
